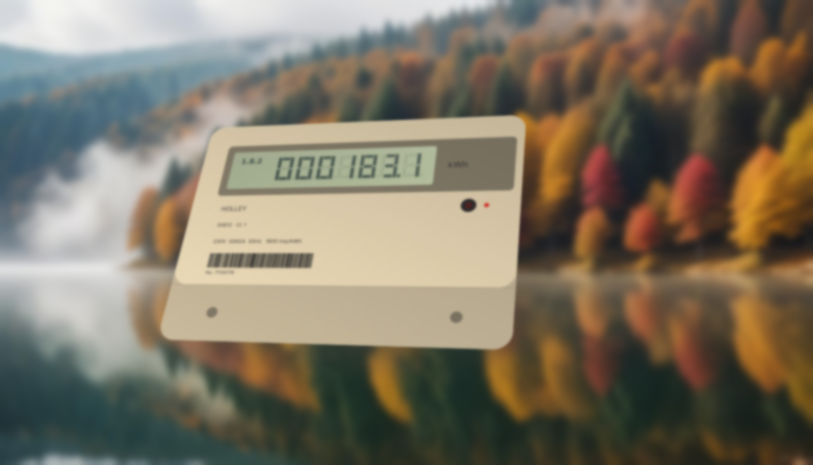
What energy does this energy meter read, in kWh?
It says 183.1 kWh
